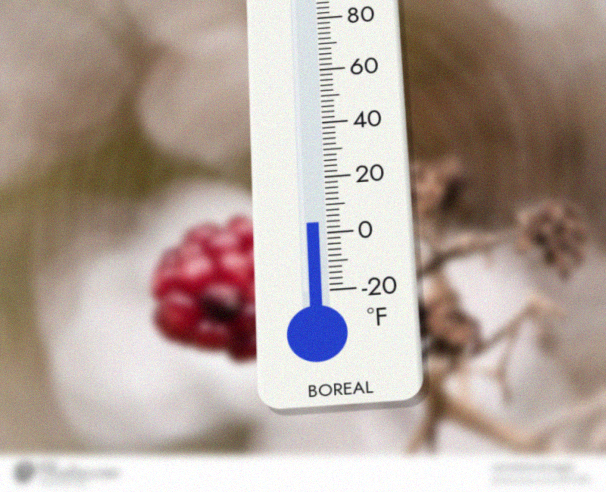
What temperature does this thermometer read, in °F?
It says 4 °F
